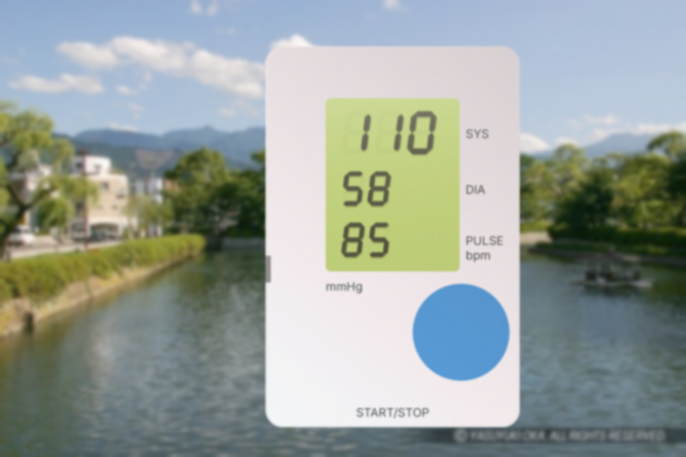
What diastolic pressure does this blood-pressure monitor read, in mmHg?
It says 58 mmHg
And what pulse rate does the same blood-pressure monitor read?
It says 85 bpm
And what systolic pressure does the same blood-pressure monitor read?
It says 110 mmHg
